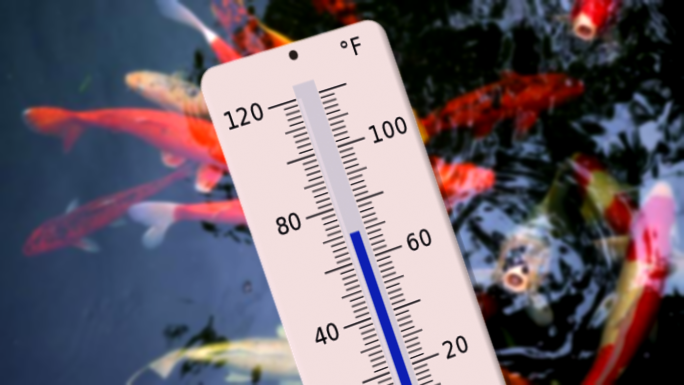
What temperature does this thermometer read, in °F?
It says 70 °F
